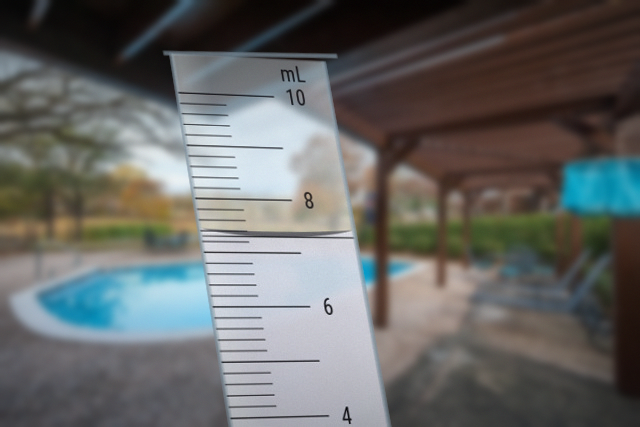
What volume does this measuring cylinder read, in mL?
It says 7.3 mL
